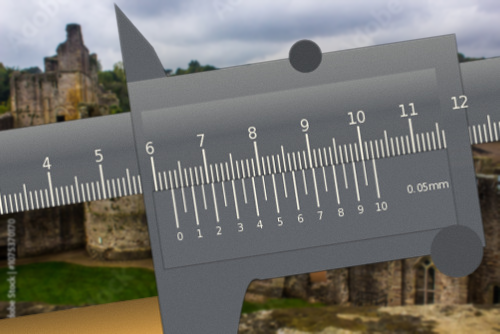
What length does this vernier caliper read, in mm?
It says 63.0 mm
